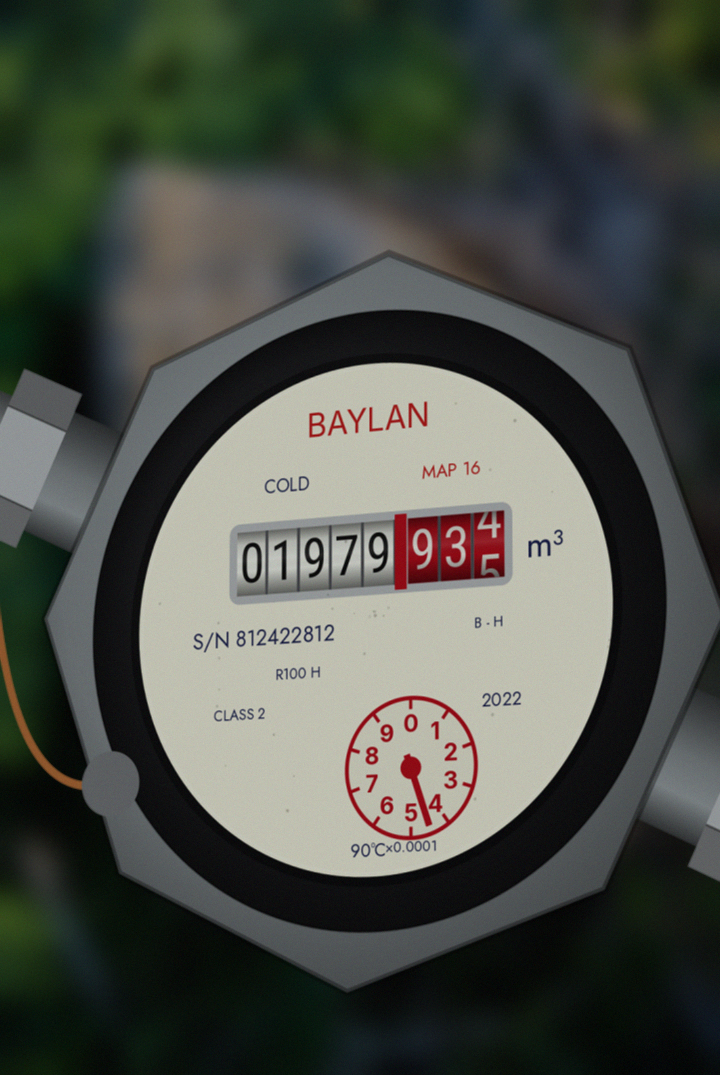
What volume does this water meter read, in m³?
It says 1979.9344 m³
